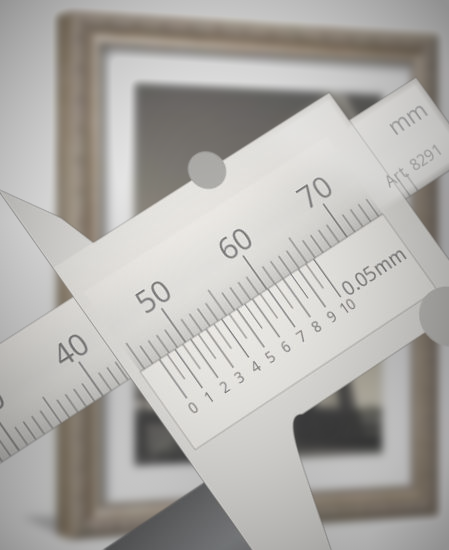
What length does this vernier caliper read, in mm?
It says 46.8 mm
